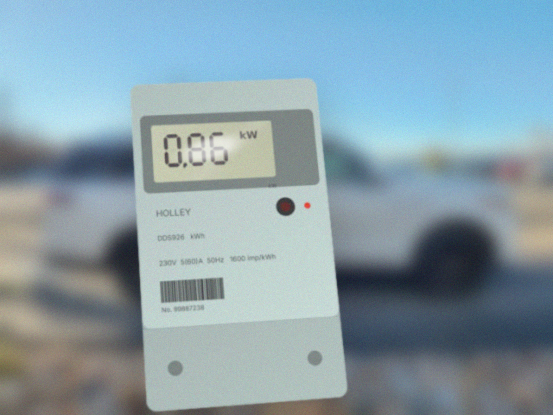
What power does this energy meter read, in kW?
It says 0.86 kW
